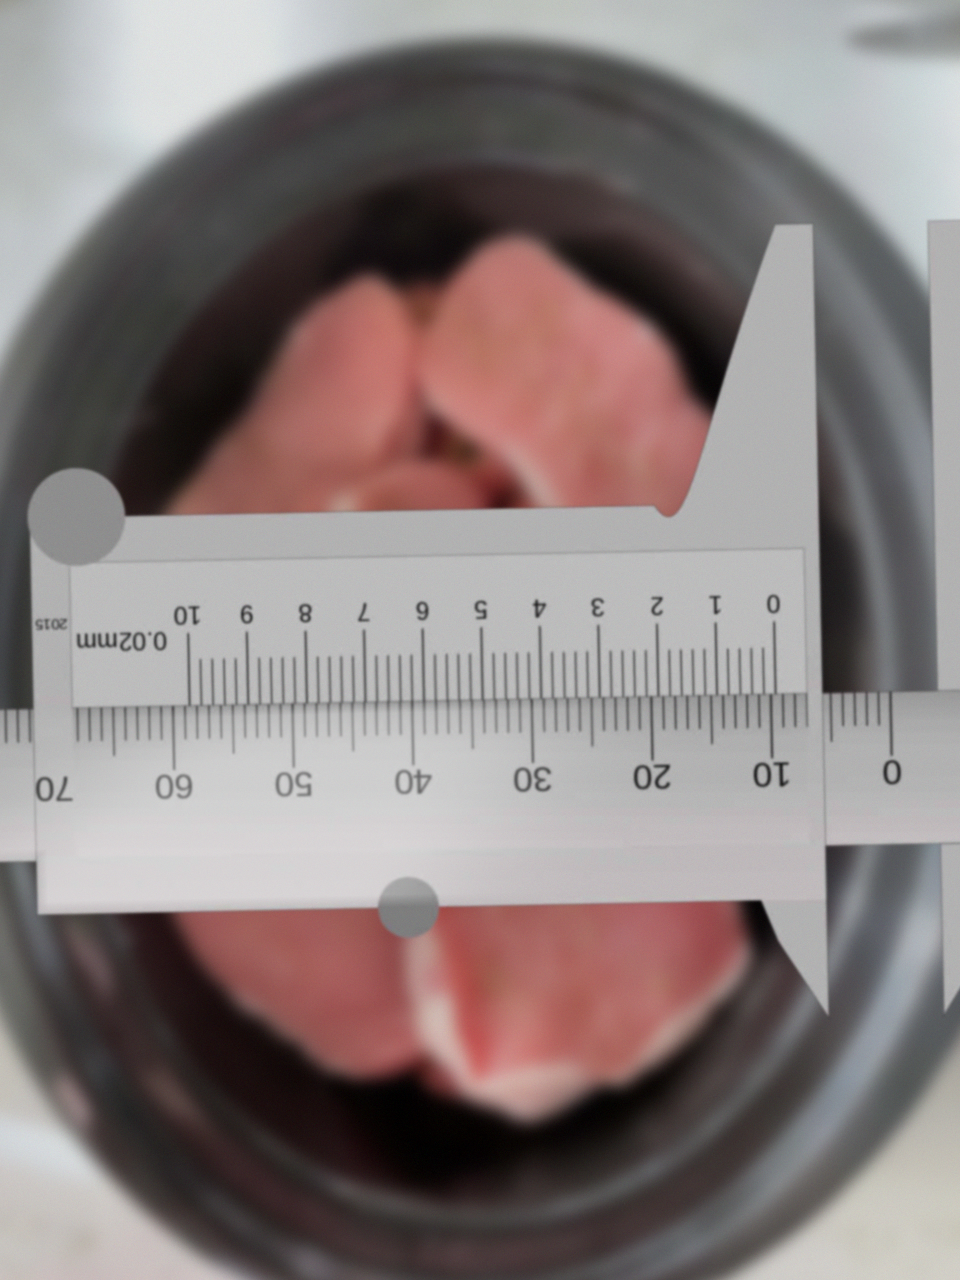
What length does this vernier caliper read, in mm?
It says 9.6 mm
